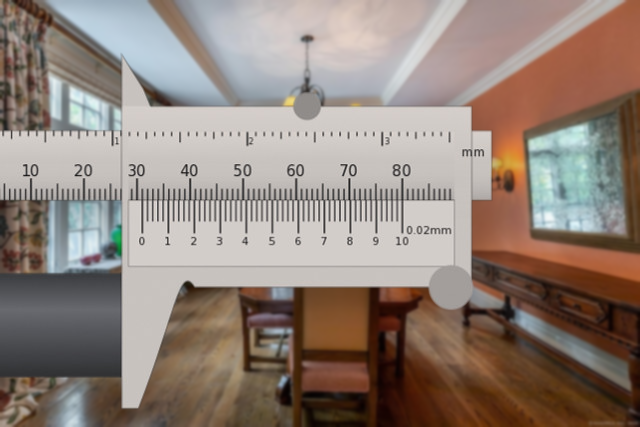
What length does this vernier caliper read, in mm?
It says 31.0 mm
